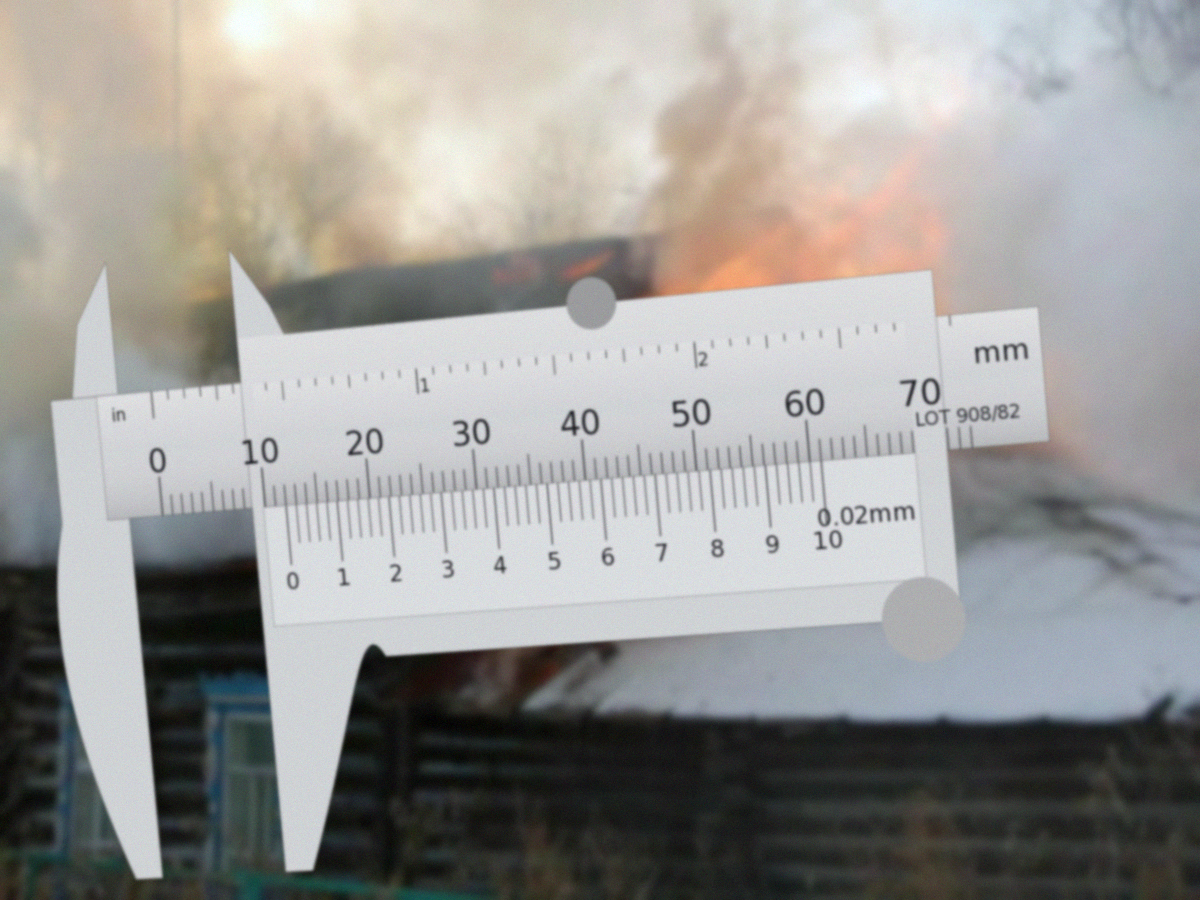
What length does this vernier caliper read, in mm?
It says 12.0 mm
